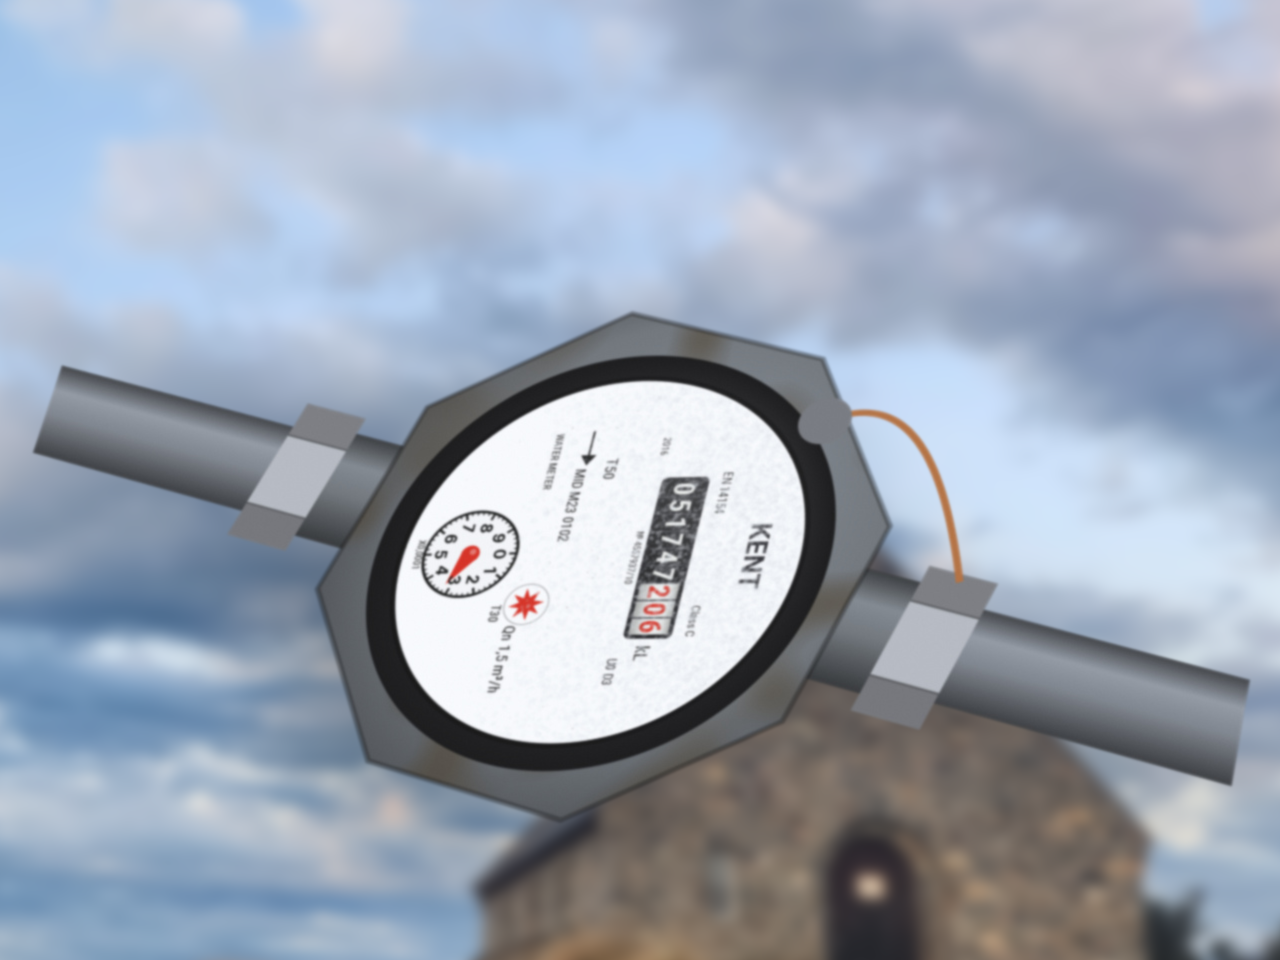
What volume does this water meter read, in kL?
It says 51747.2063 kL
